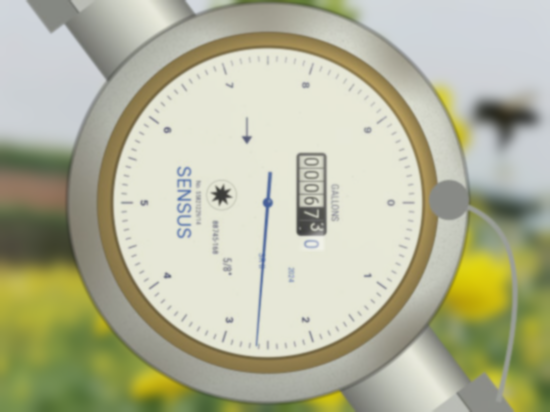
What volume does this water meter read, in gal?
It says 6732.6 gal
